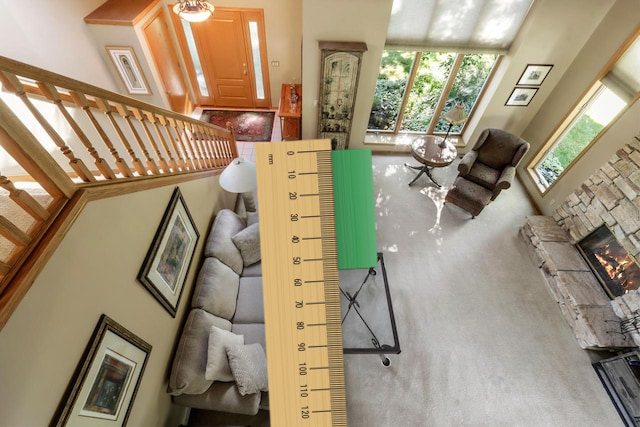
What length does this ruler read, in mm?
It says 55 mm
